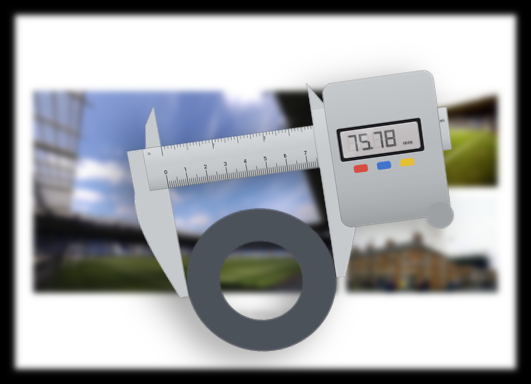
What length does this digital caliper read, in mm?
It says 75.78 mm
